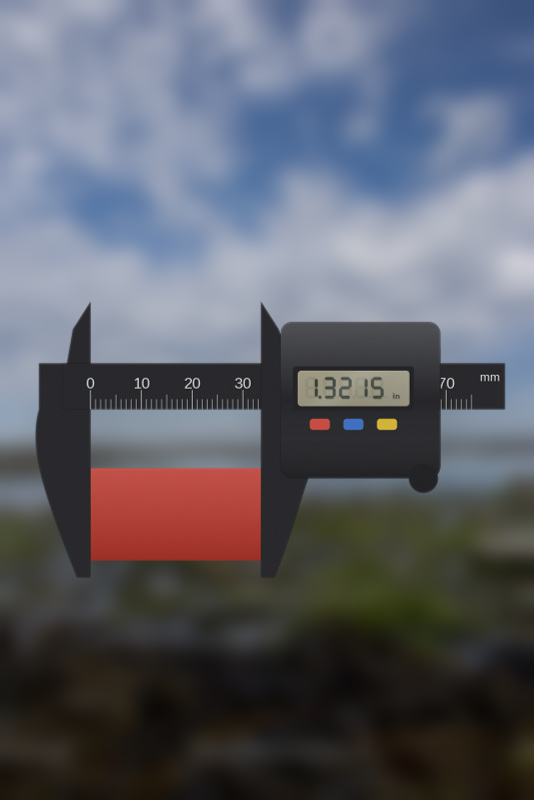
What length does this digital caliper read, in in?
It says 1.3215 in
